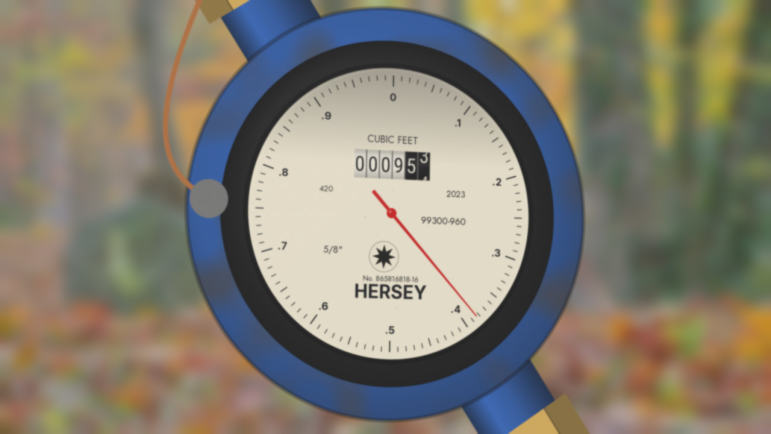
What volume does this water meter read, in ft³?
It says 953.38 ft³
